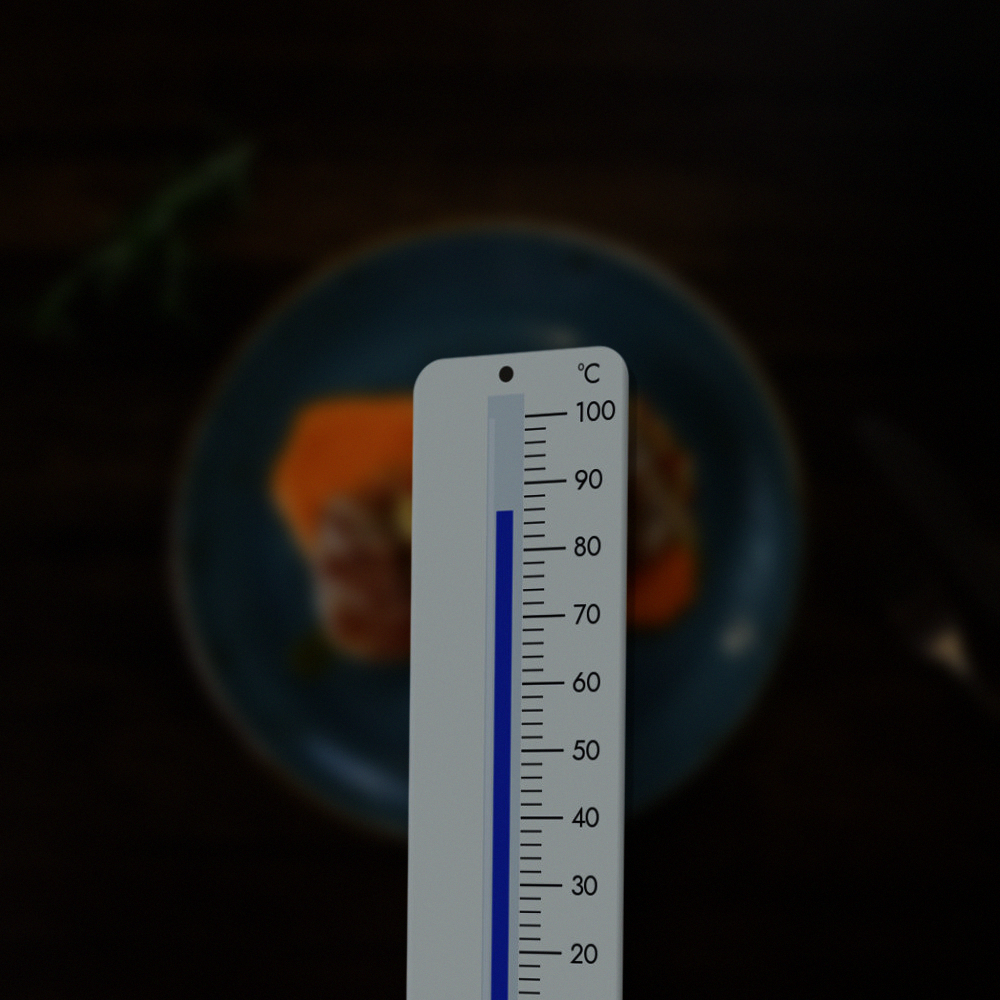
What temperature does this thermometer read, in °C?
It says 86 °C
